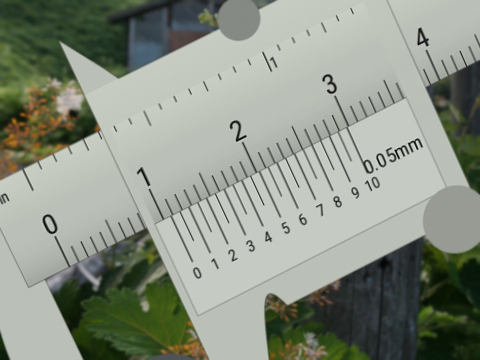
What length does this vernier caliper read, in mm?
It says 10.8 mm
